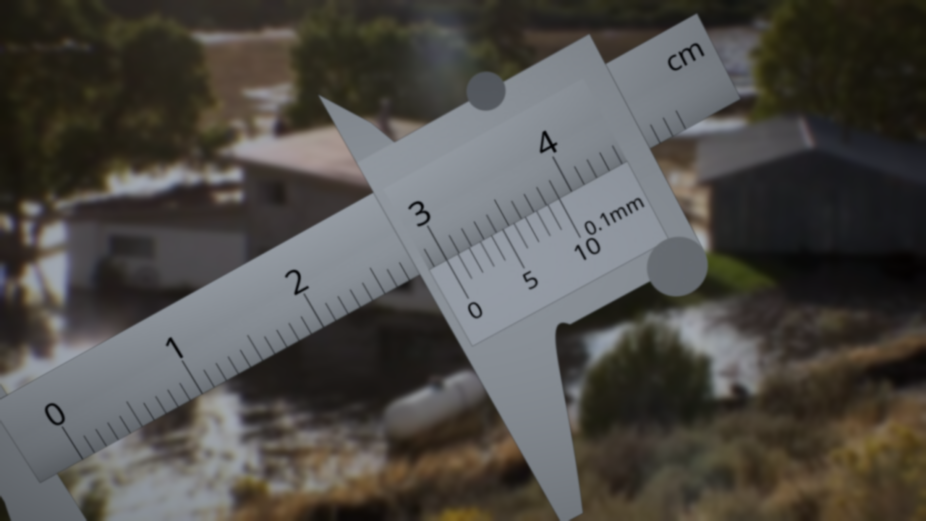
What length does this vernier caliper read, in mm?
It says 30.0 mm
